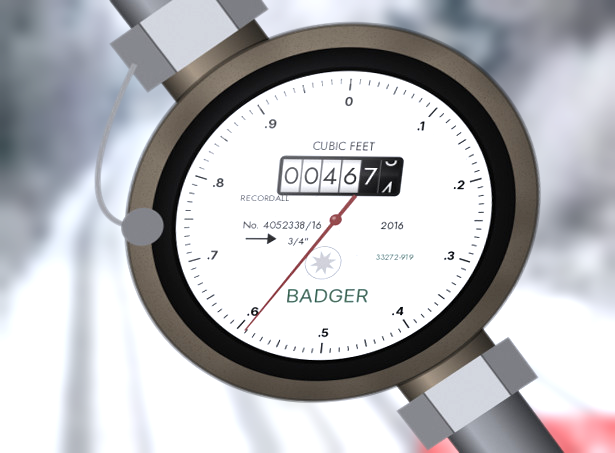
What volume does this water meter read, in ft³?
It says 4673.59 ft³
